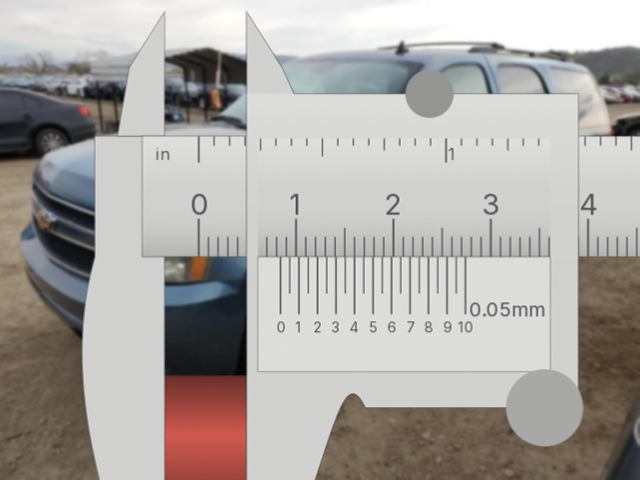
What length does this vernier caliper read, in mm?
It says 8.4 mm
